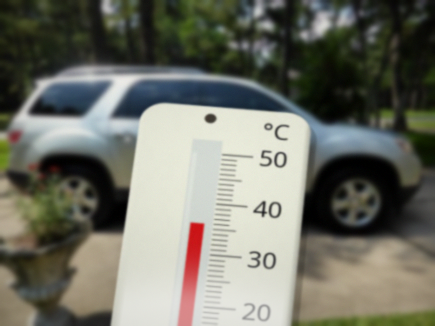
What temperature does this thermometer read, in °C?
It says 36 °C
